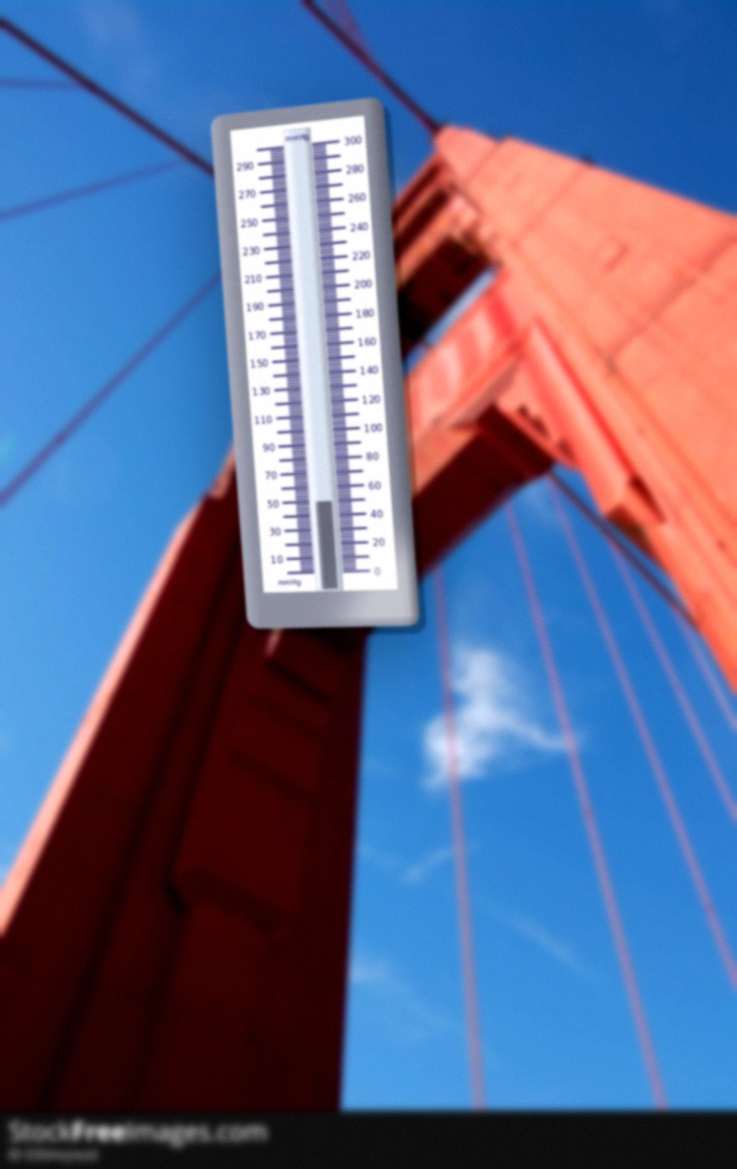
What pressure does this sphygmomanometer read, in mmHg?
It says 50 mmHg
